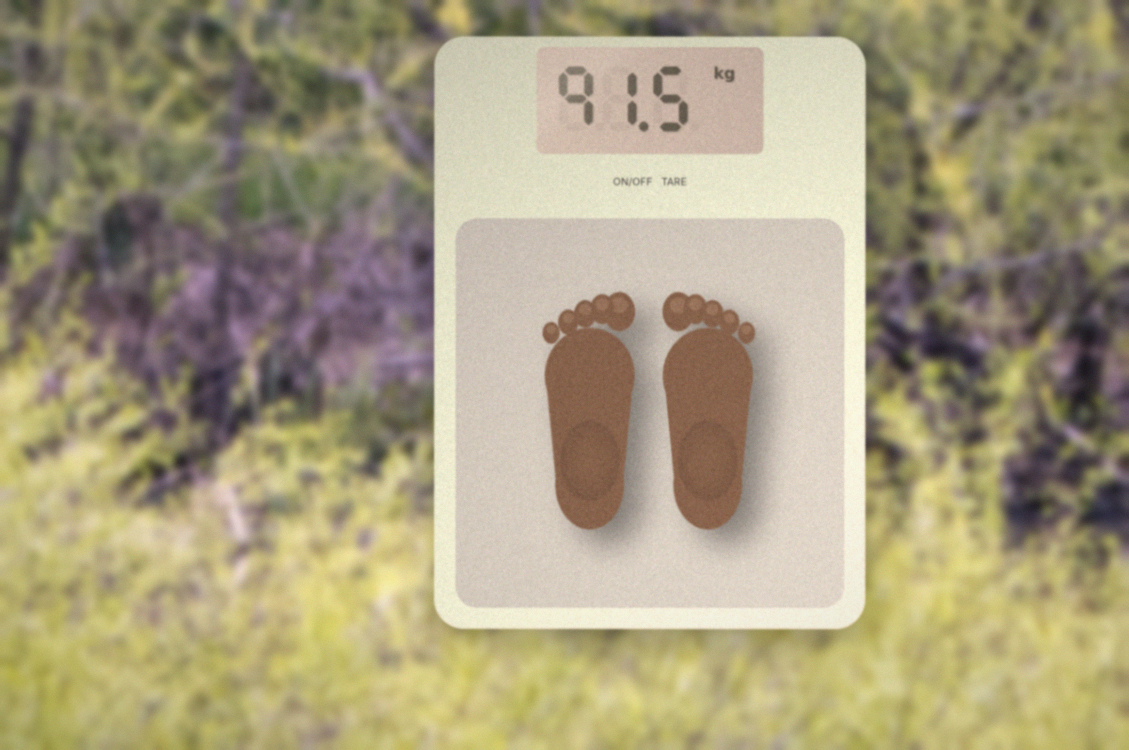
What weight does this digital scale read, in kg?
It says 91.5 kg
